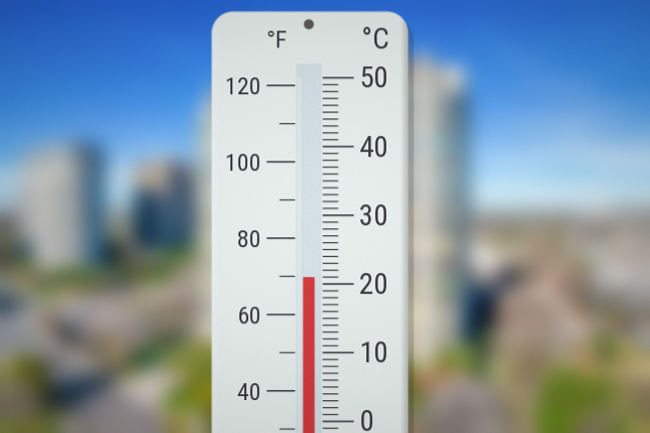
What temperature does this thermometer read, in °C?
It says 21 °C
